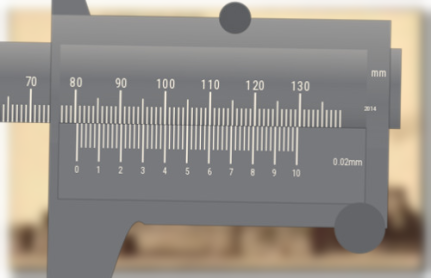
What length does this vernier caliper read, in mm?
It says 80.5 mm
